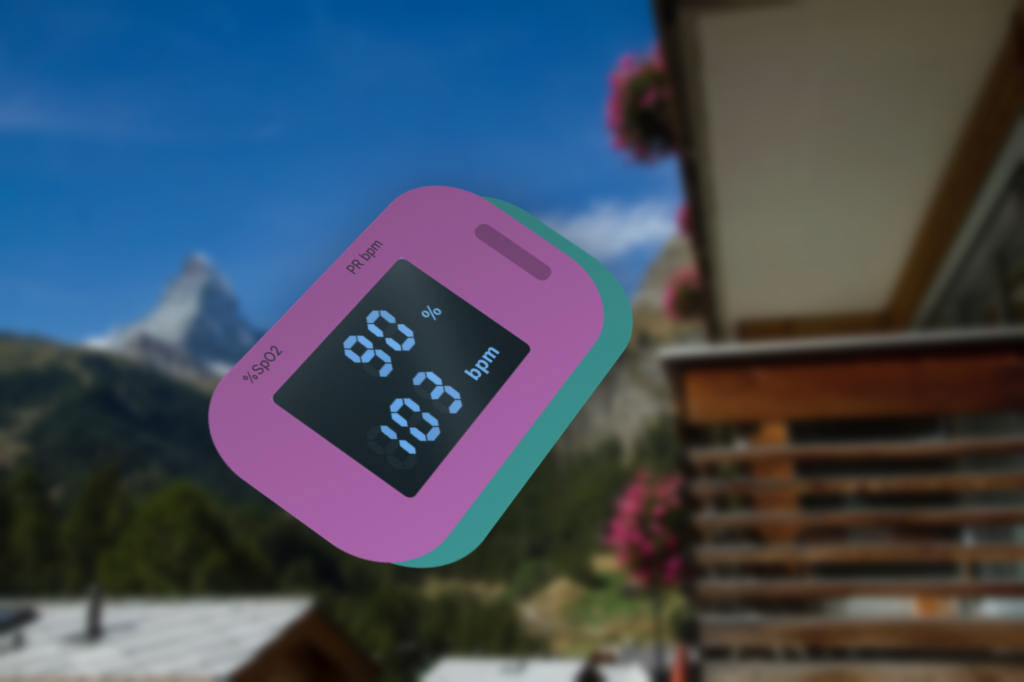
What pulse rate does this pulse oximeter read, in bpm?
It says 103 bpm
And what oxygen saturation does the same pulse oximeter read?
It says 90 %
